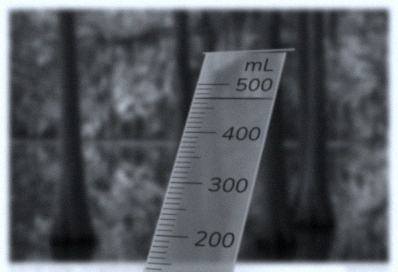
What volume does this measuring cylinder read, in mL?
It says 470 mL
